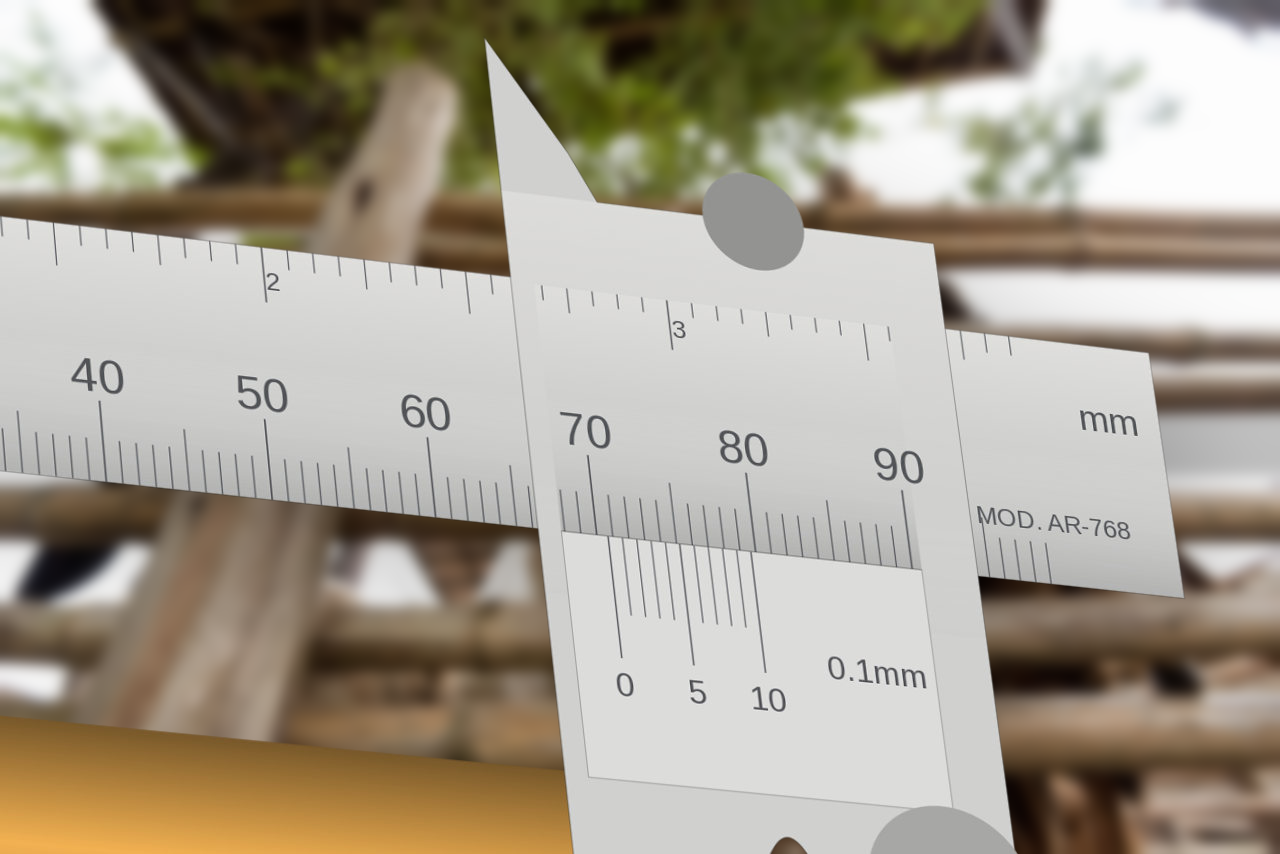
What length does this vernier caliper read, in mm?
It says 70.7 mm
